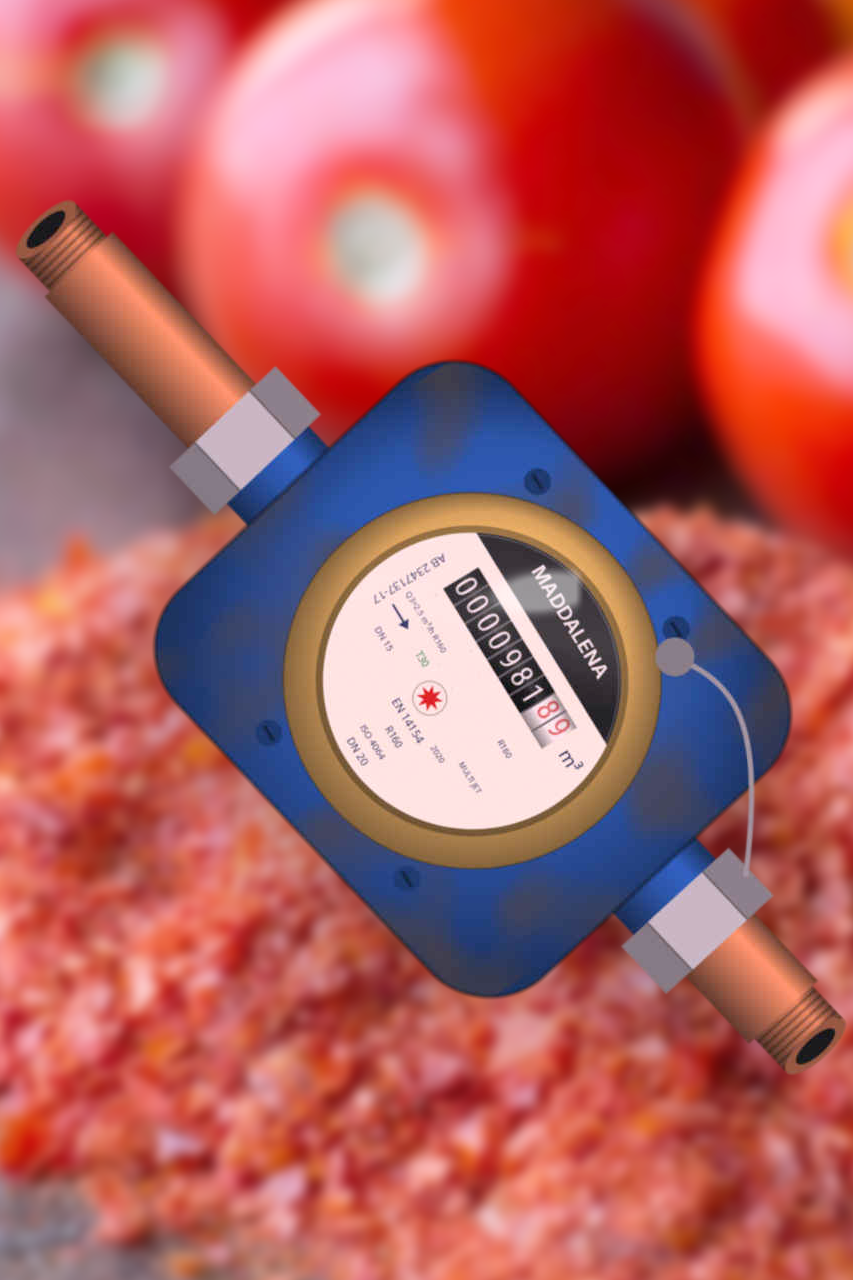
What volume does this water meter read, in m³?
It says 981.89 m³
